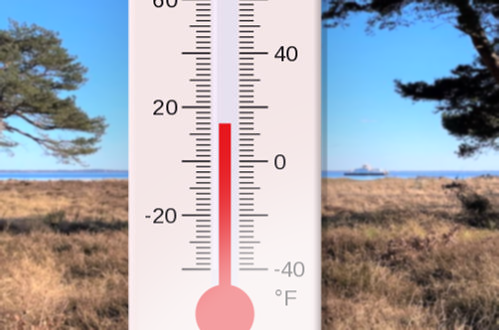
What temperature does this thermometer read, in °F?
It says 14 °F
